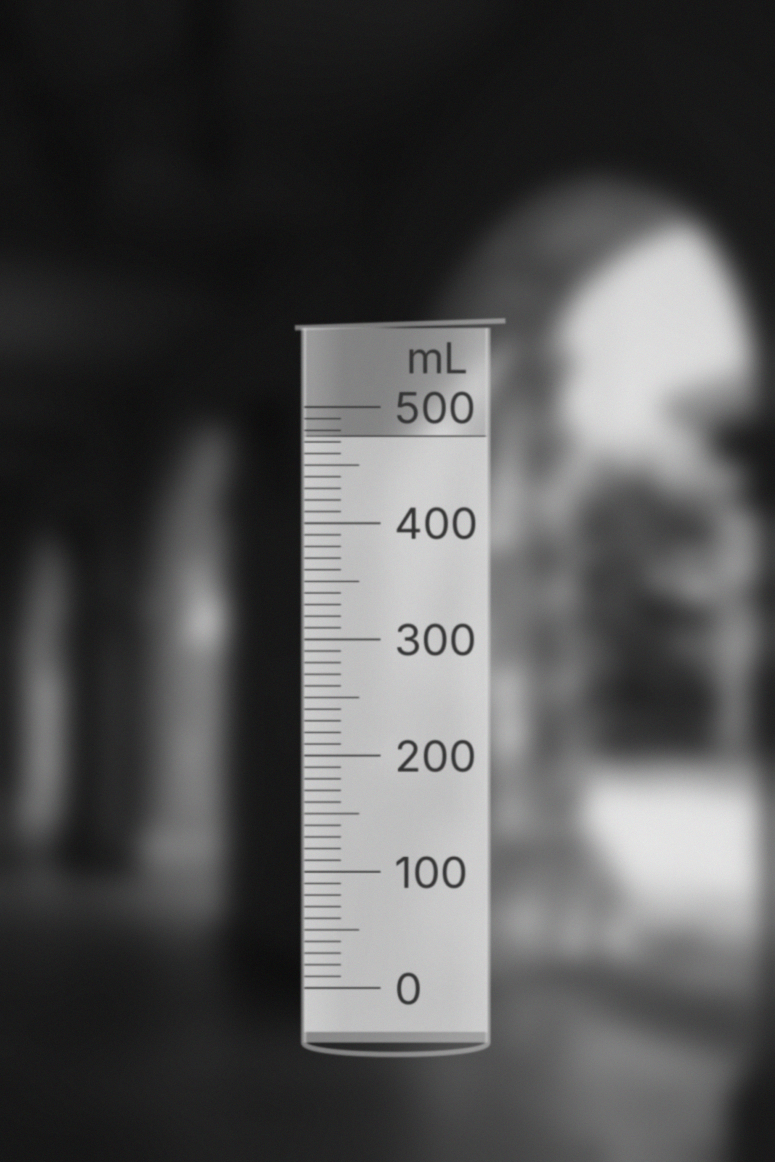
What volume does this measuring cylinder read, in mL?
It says 475 mL
